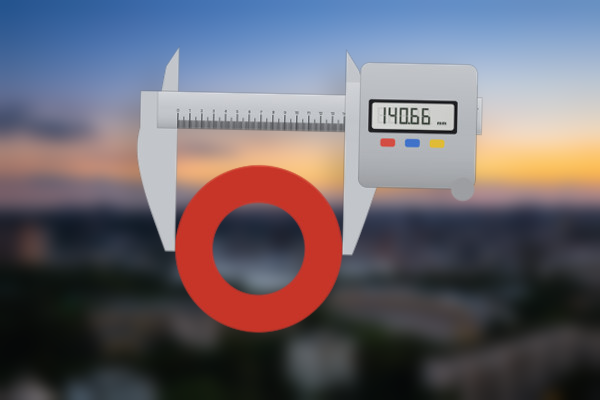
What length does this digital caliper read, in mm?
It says 140.66 mm
